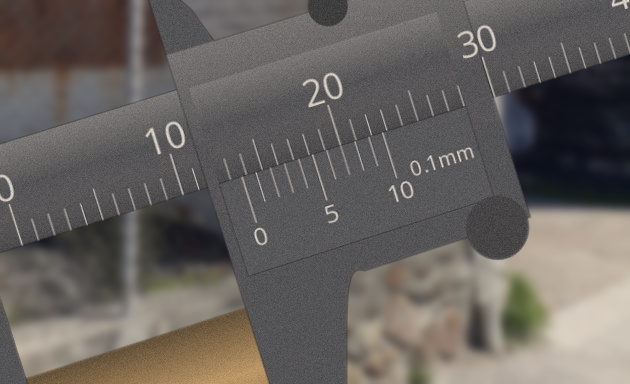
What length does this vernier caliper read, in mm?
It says 13.7 mm
